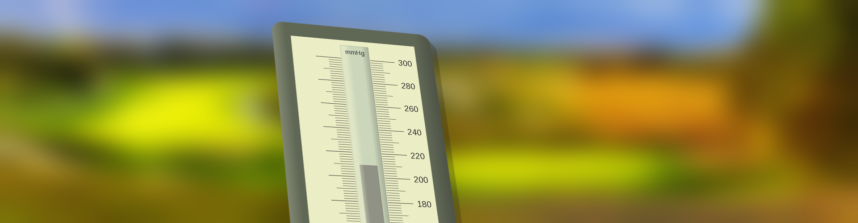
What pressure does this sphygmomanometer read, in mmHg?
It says 210 mmHg
